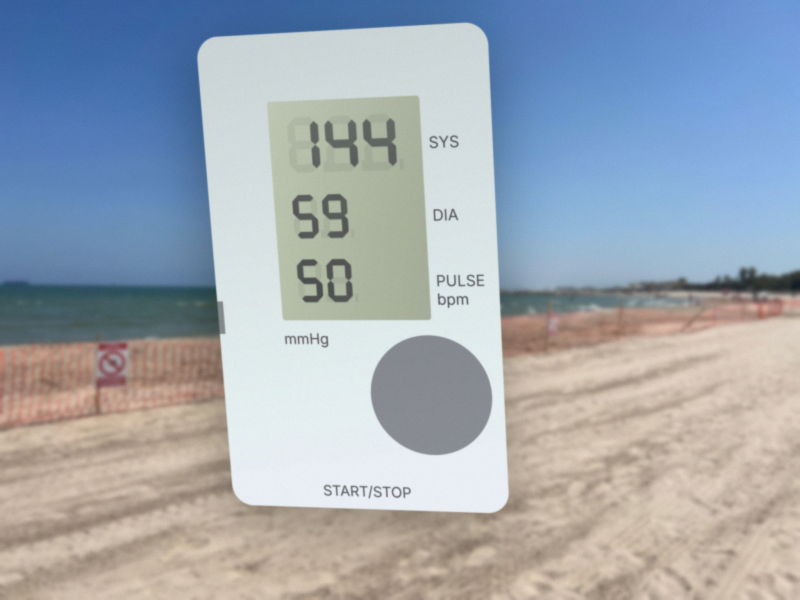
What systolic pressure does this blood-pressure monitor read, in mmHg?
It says 144 mmHg
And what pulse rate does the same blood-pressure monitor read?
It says 50 bpm
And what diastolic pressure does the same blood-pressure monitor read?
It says 59 mmHg
